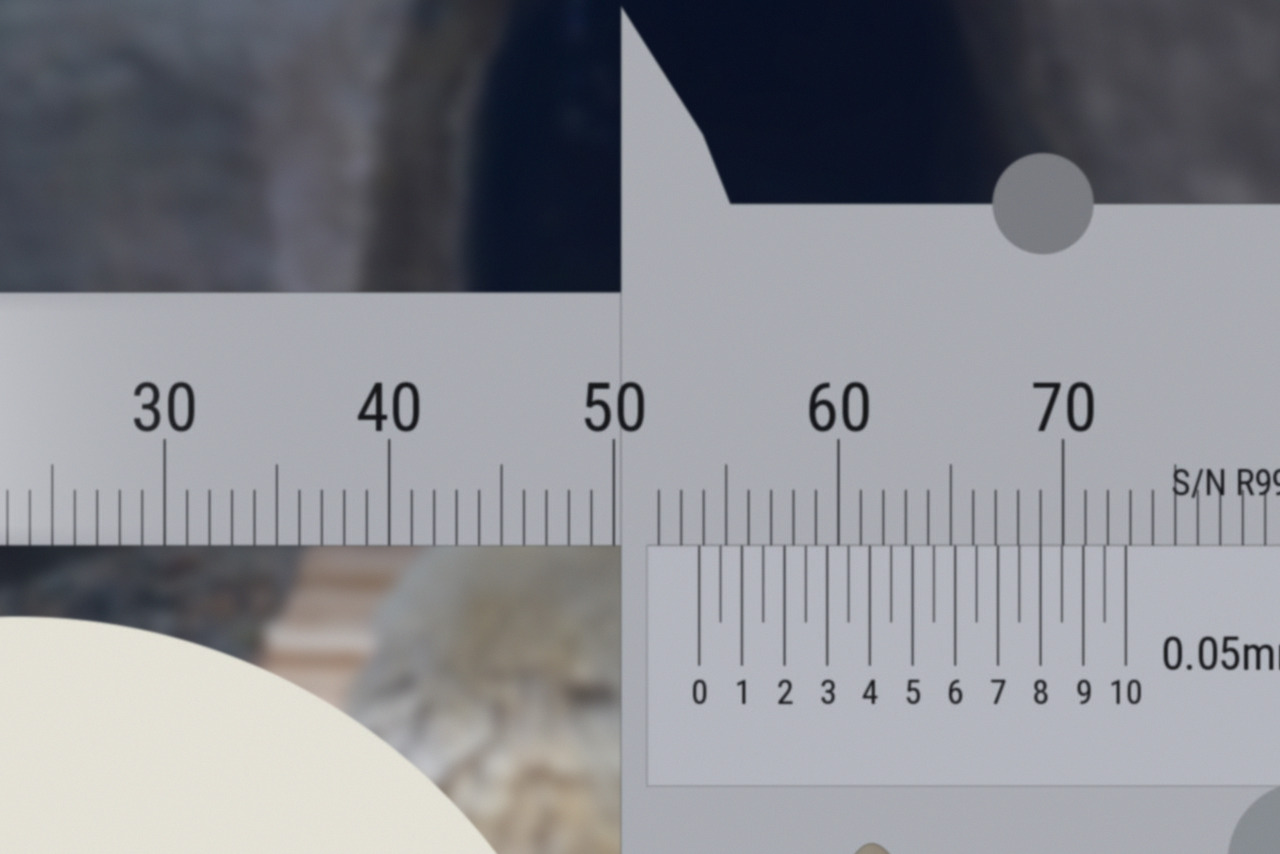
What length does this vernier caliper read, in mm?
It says 53.8 mm
